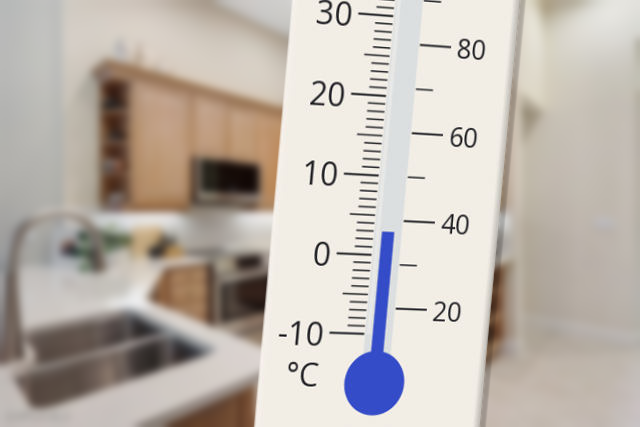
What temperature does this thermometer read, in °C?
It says 3 °C
